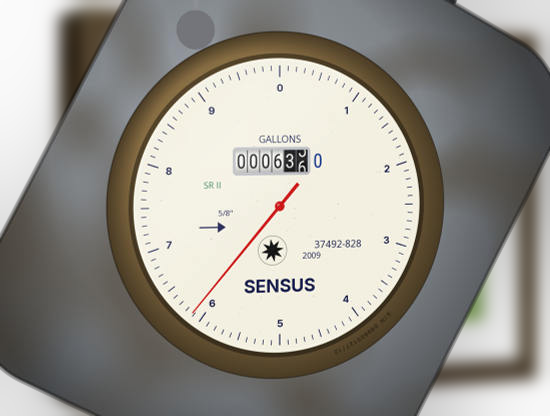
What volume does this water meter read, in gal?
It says 6356.1 gal
